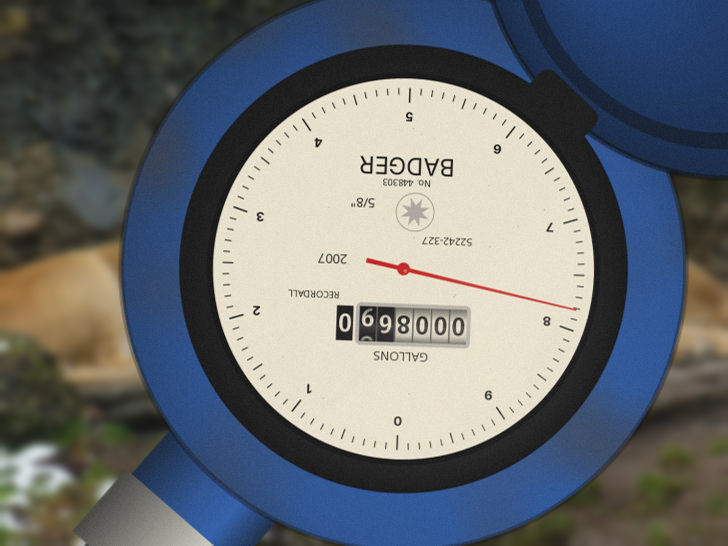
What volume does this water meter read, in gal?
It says 8687.8 gal
